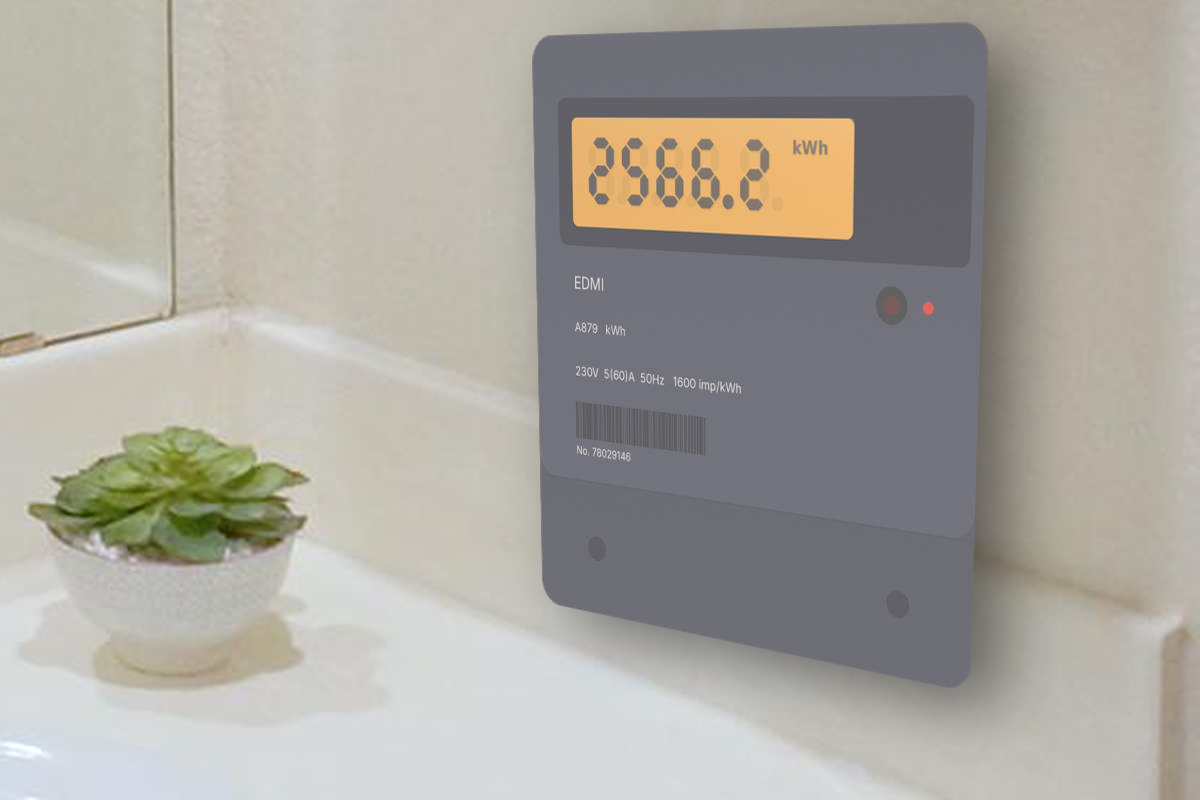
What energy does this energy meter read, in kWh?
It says 2566.2 kWh
